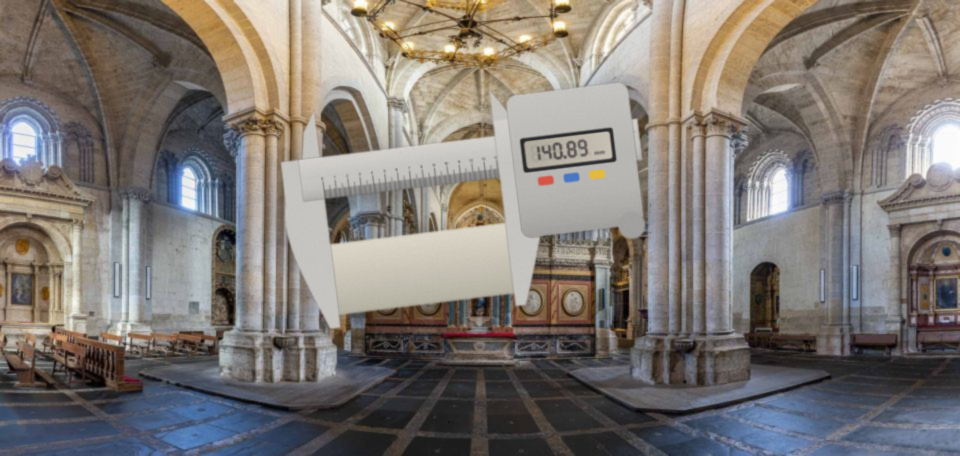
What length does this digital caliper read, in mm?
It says 140.89 mm
